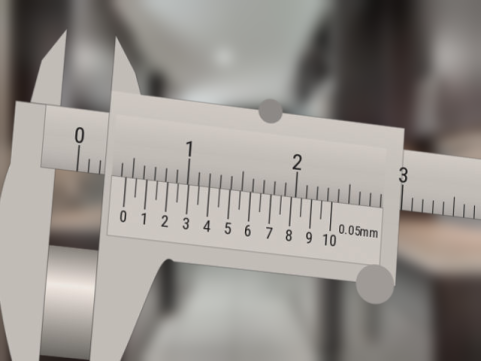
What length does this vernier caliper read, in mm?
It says 4.4 mm
